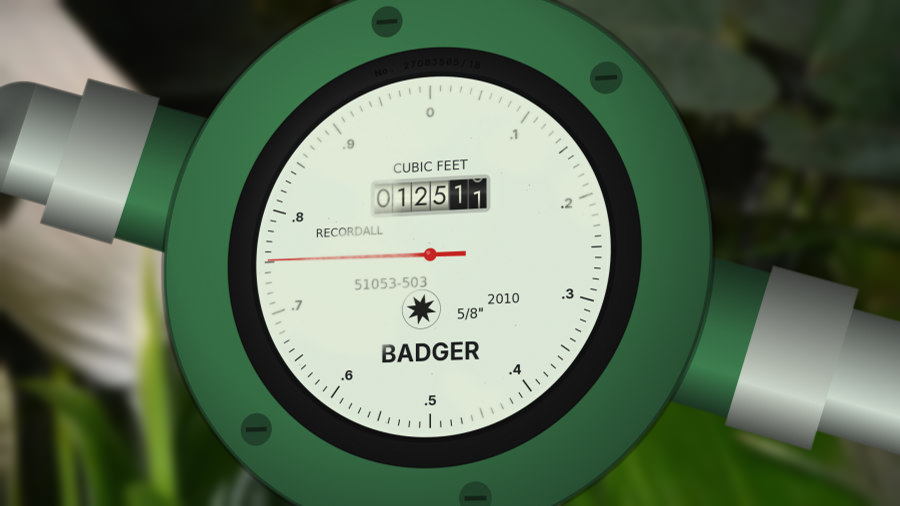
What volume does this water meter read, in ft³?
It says 12510.75 ft³
